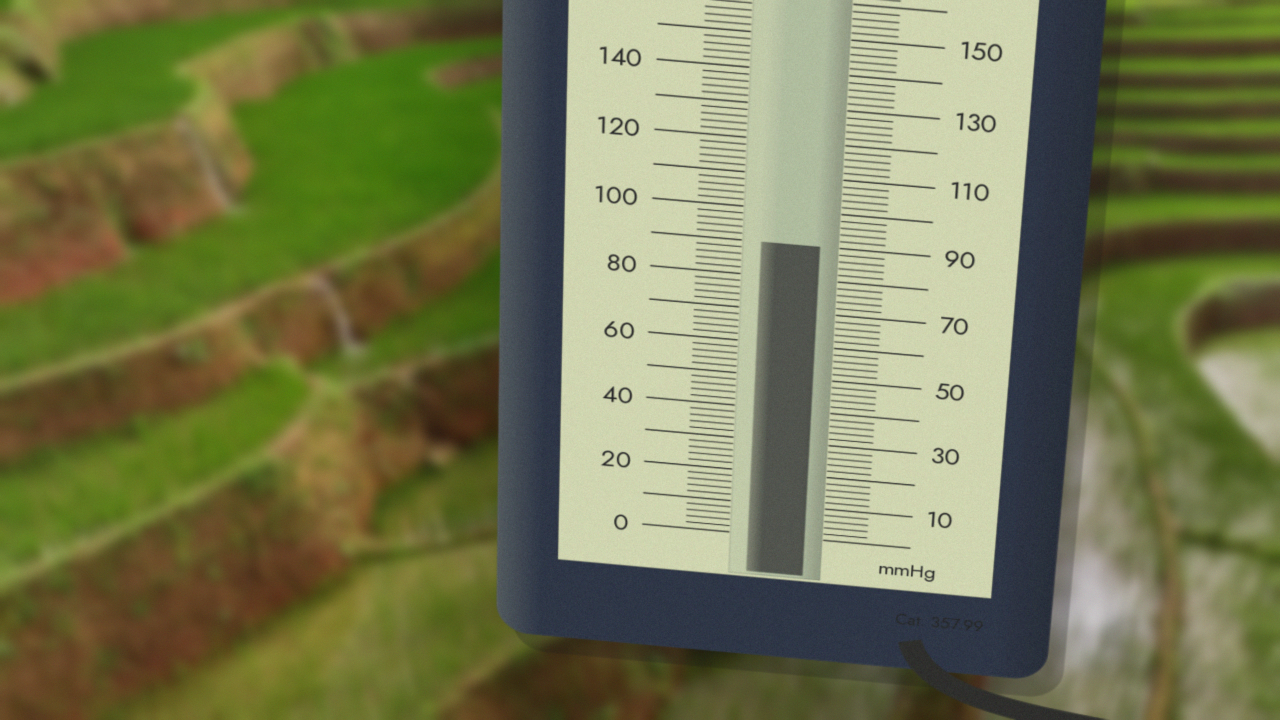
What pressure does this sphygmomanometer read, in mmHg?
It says 90 mmHg
